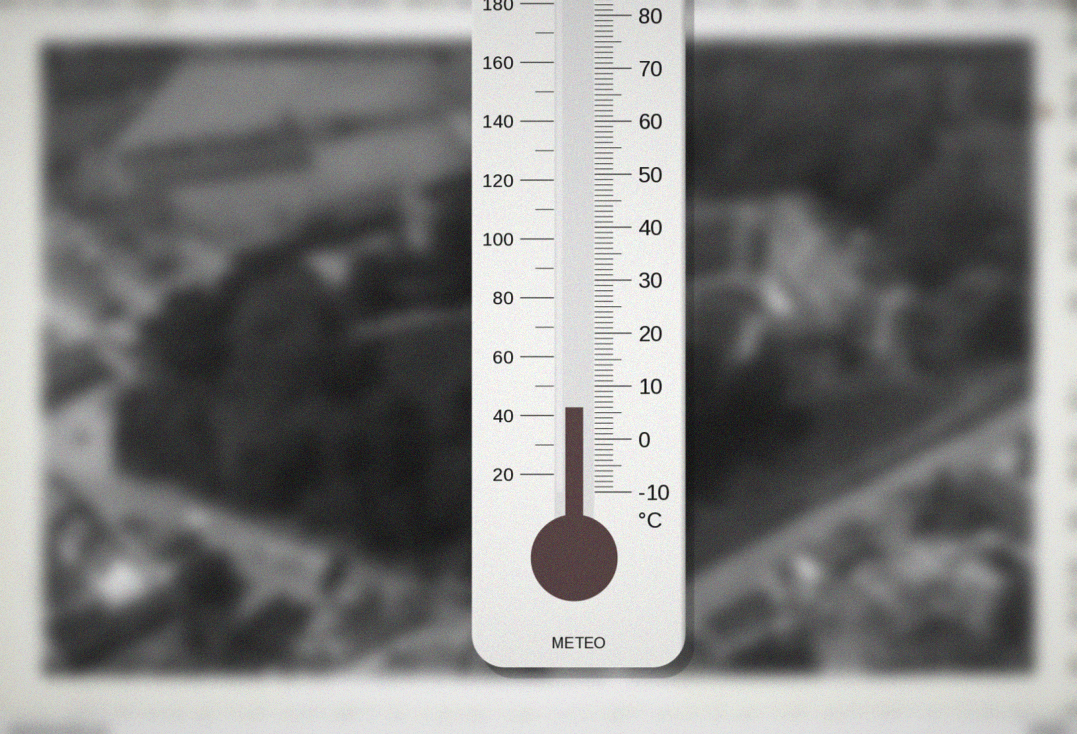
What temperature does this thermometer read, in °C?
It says 6 °C
